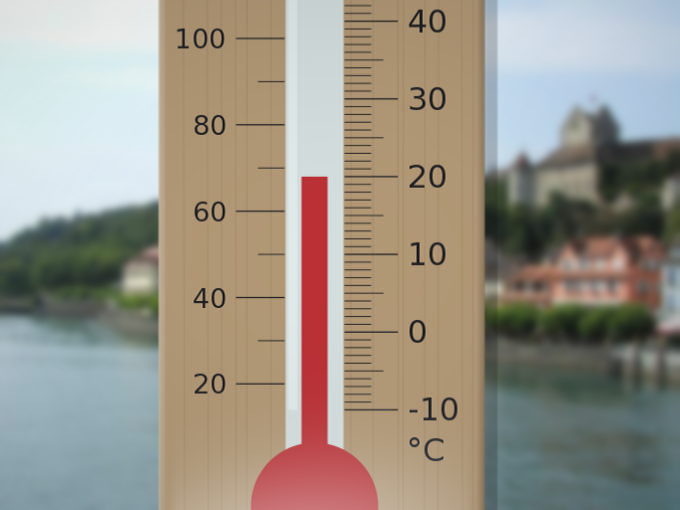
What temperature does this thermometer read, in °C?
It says 20 °C
